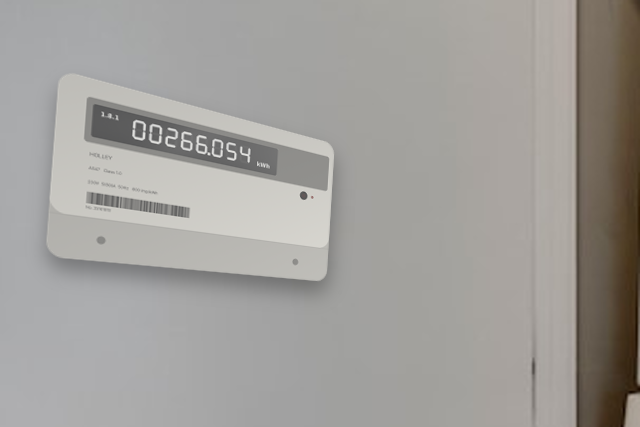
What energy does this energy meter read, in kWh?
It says 266.054 kWh
